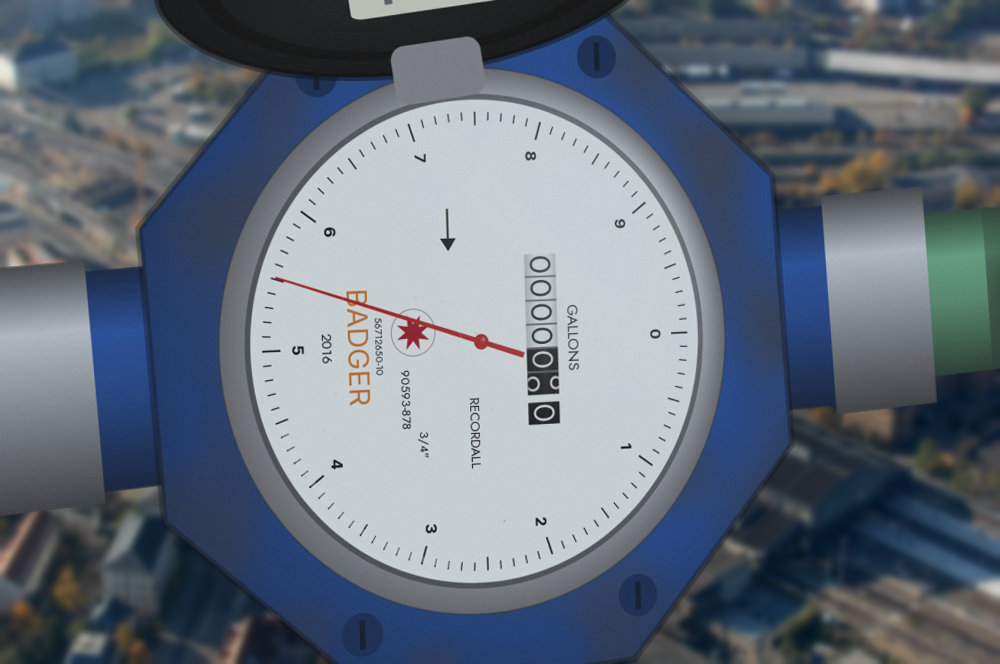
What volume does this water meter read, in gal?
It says 85.5 gal
